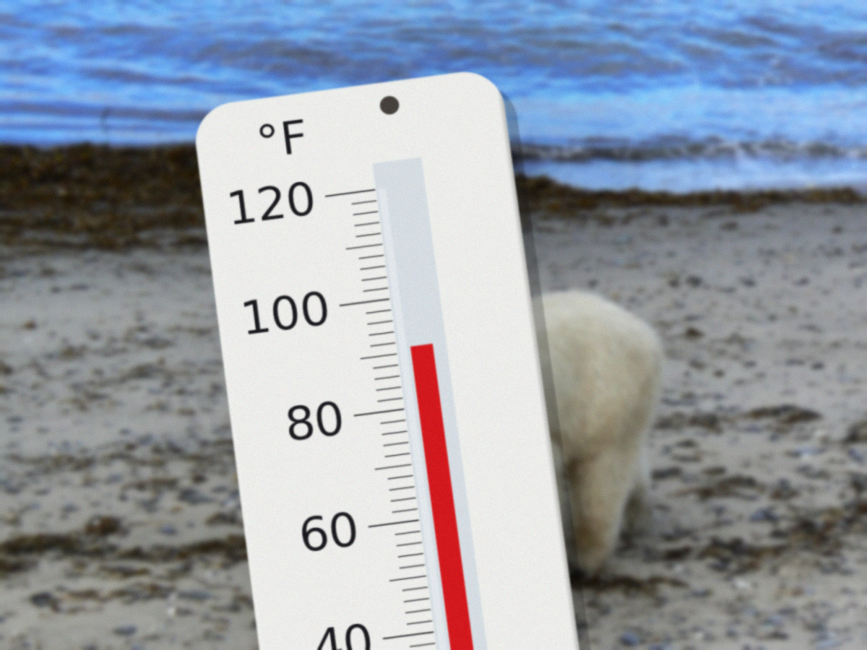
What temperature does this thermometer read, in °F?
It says 91 °F
